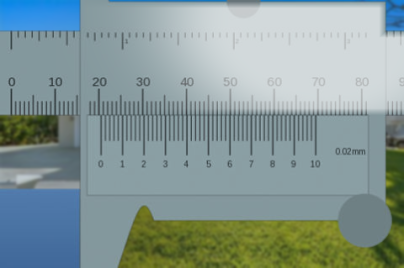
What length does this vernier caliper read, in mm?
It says 20.5 mm
